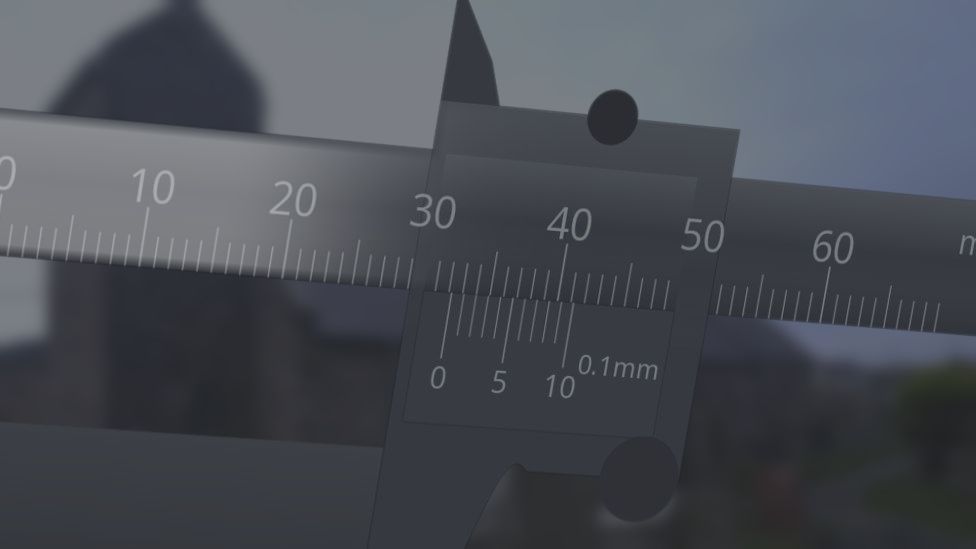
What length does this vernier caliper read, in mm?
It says 32.2 mm
